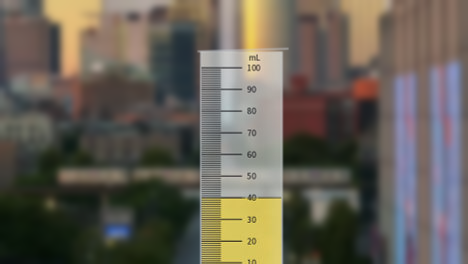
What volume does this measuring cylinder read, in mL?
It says 40 mL
